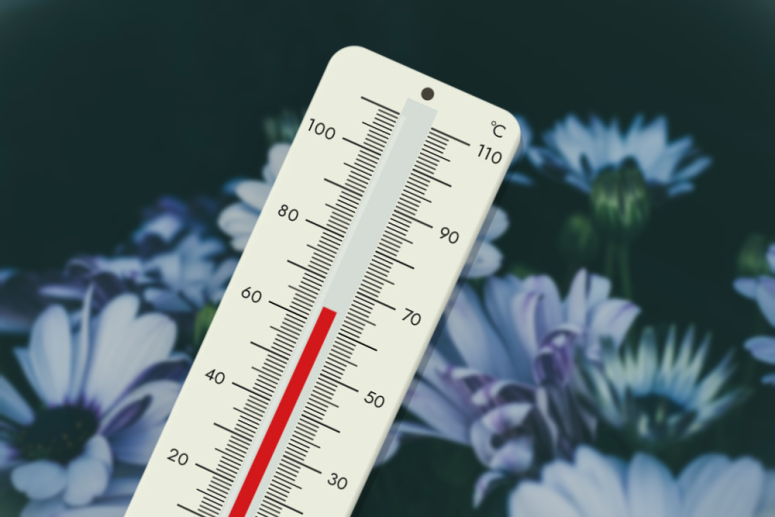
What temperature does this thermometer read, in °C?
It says 64 °C
